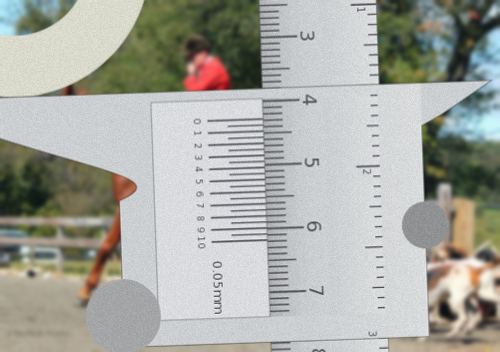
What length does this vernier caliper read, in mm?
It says 42.8 mm
